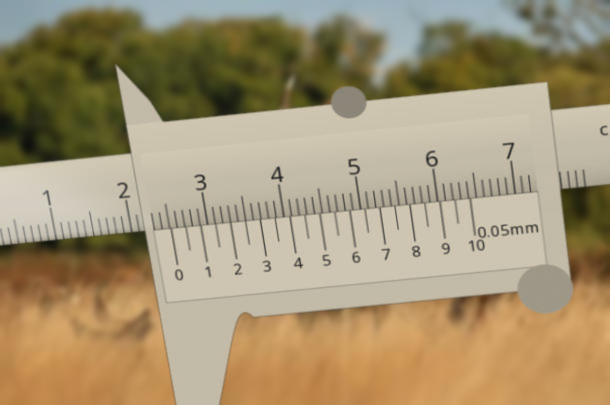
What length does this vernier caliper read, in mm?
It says 25.2 mm
